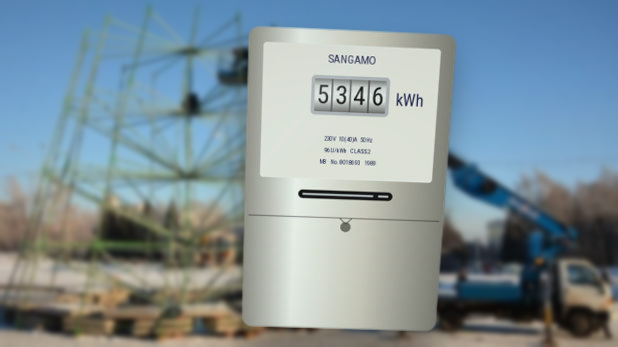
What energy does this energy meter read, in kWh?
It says 5346 kWh
